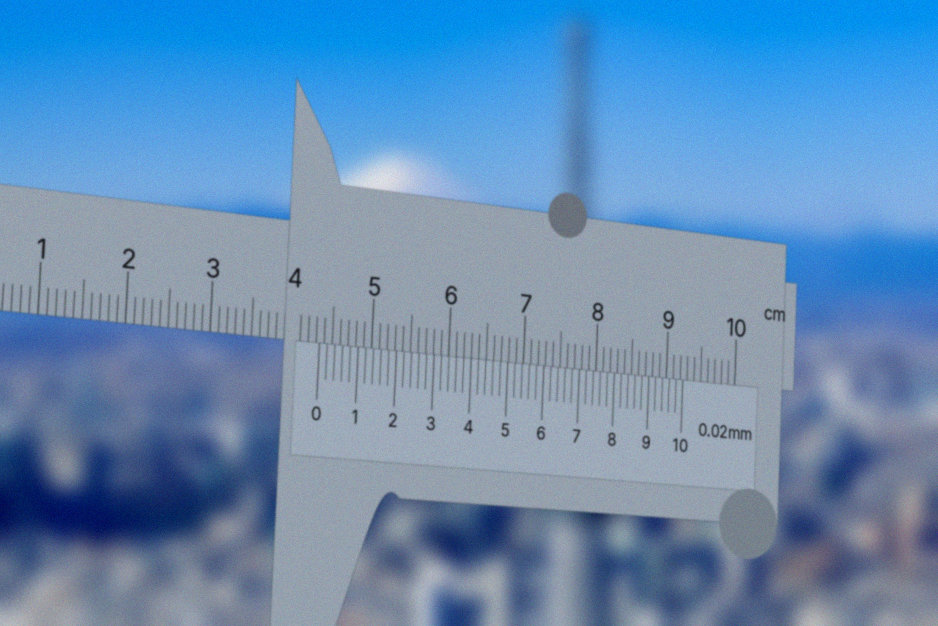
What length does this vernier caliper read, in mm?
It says 43.4 mm
